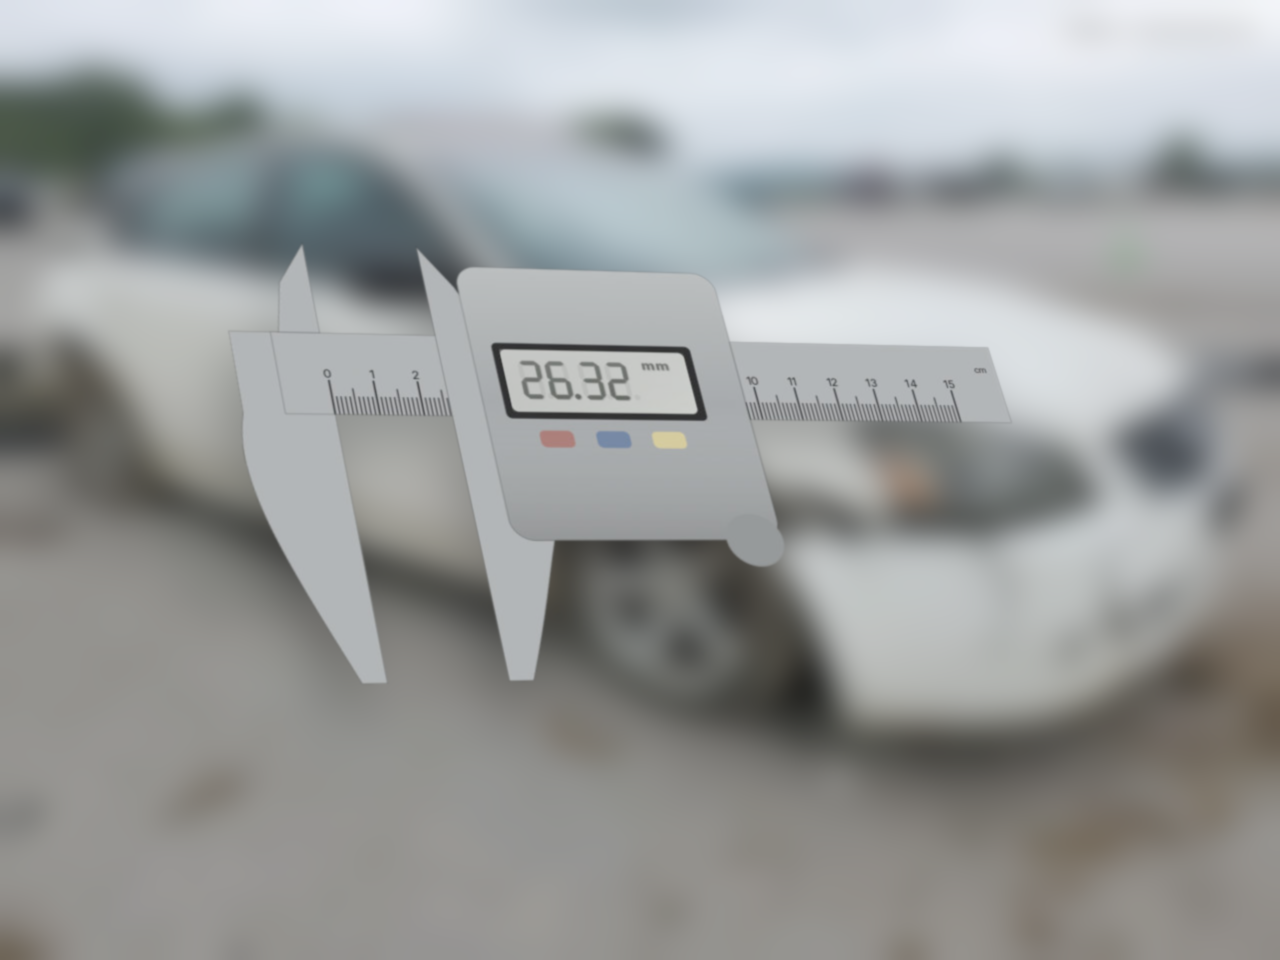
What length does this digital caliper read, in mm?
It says 26.32 mm
